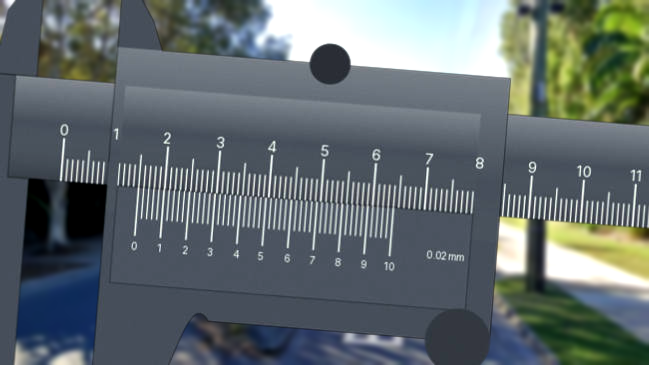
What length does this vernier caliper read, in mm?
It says 15.0 mm
